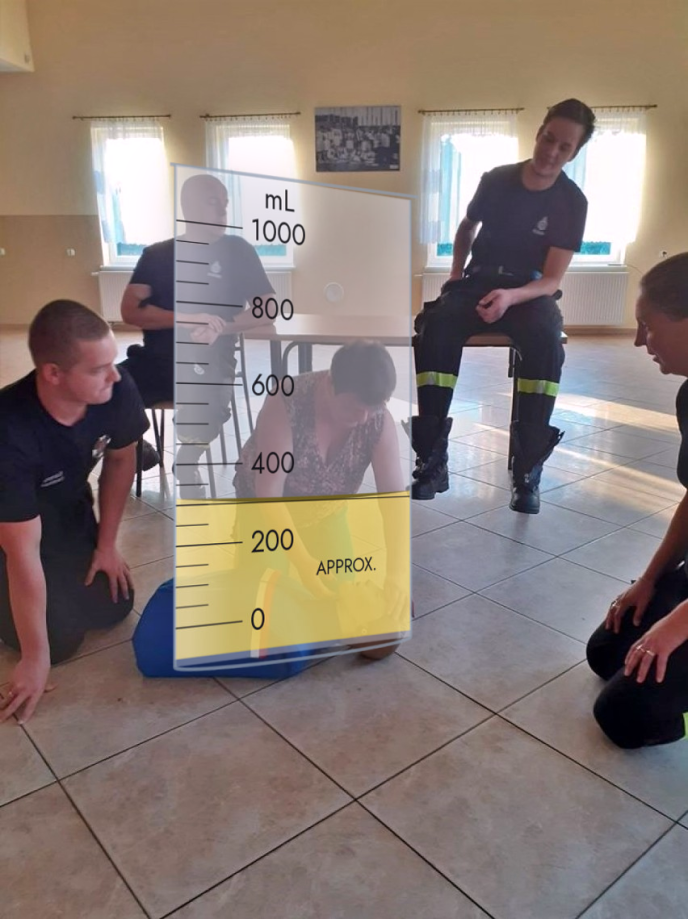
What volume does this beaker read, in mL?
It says 300 mL
